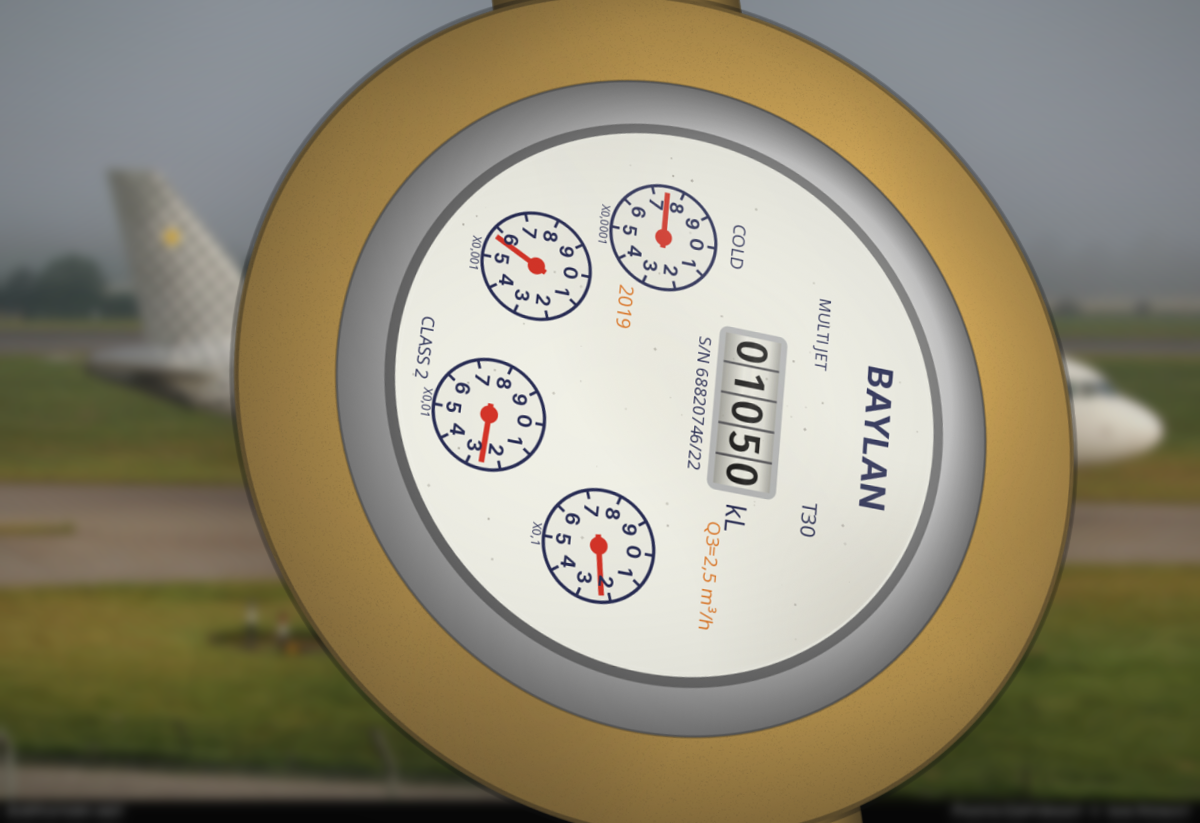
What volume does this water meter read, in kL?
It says 1050.2257 kL
